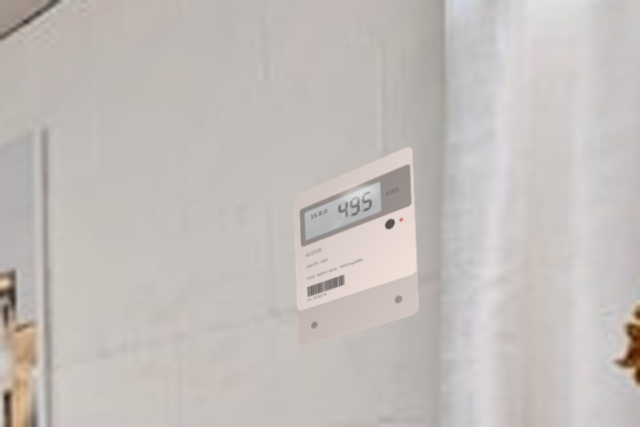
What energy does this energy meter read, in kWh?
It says 495 kWh
